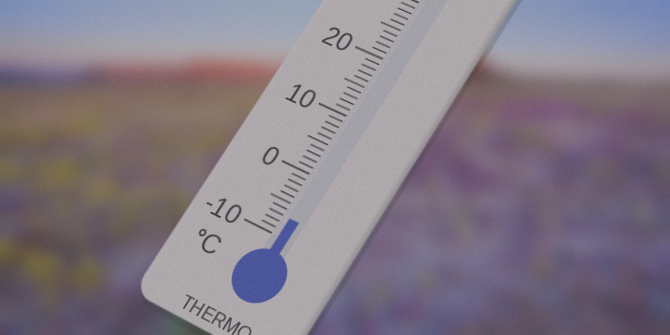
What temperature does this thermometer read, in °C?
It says -7 °C
